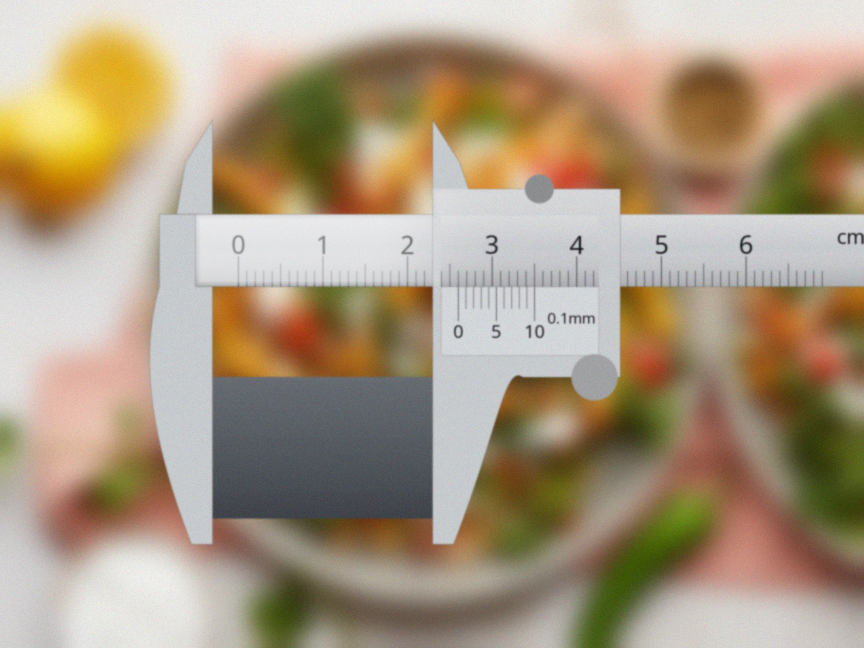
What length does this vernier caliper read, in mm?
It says 26.0 mm
